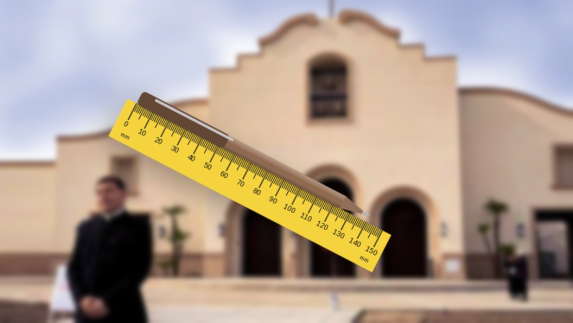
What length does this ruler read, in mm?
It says 140 mm
